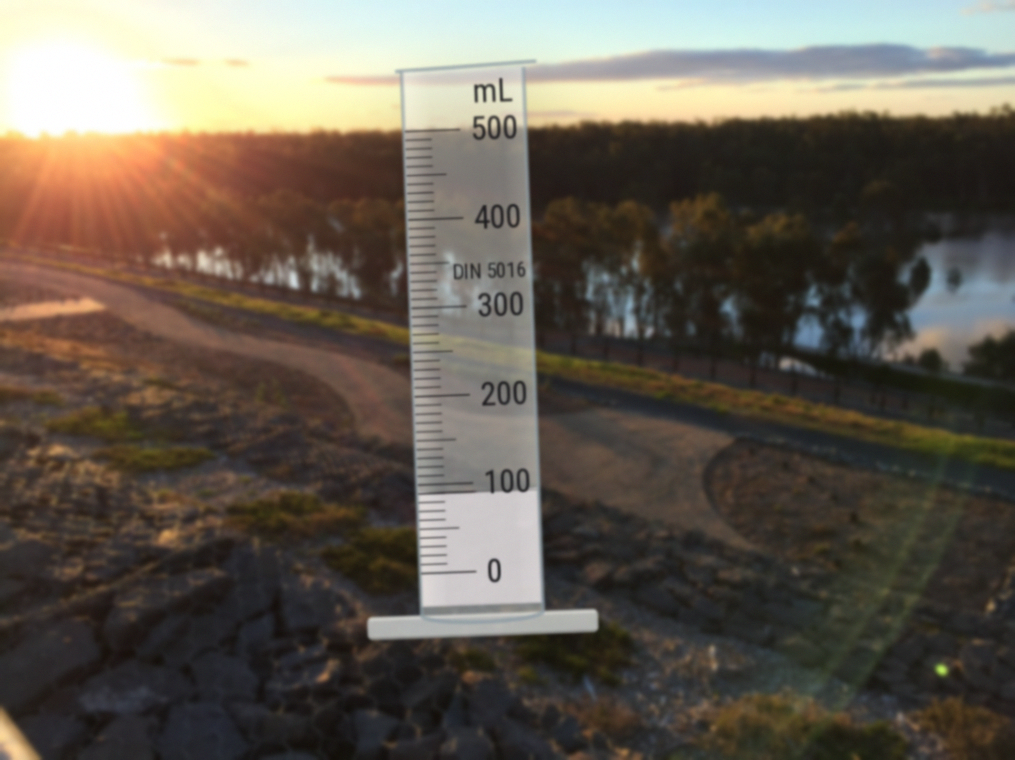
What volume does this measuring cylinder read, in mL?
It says 90 mL
